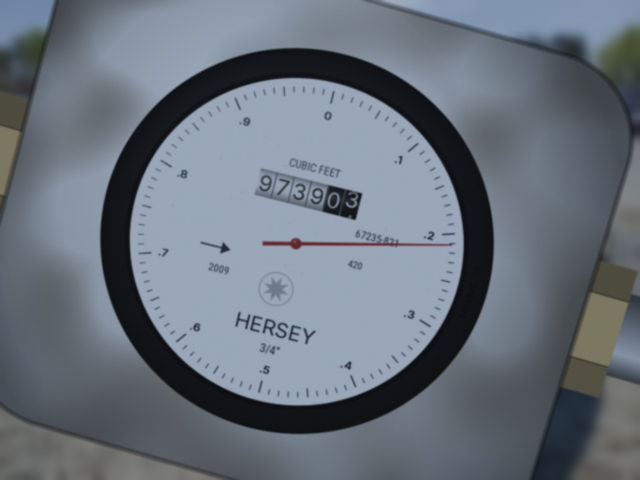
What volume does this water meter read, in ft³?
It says 973903.21 ft³
